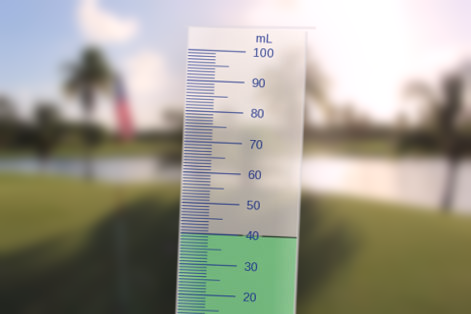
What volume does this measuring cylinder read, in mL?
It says 40 mL
